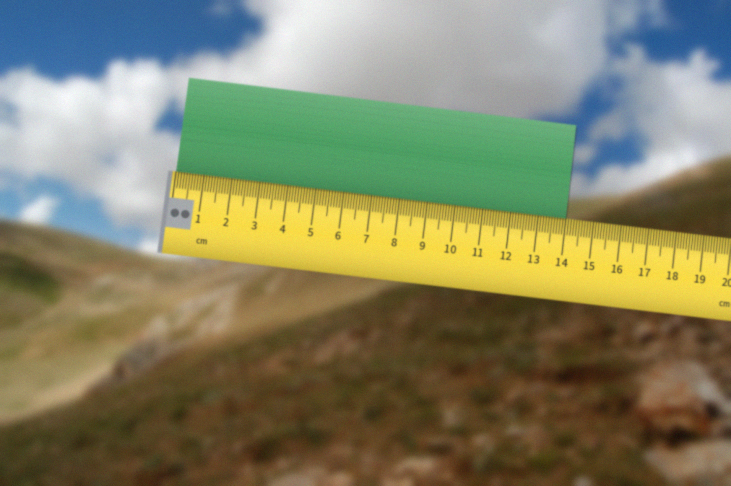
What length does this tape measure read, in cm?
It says 14 cm
